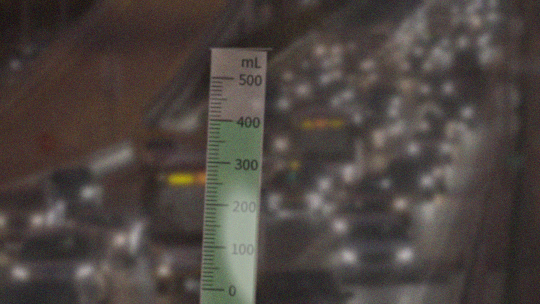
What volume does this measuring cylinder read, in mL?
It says 400 mL
